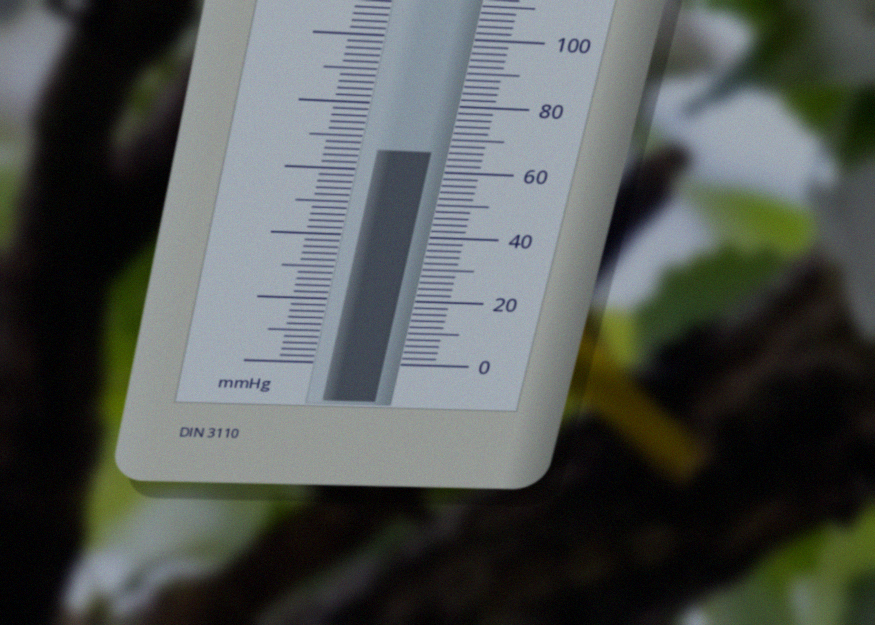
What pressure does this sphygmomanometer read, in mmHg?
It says 66 mmHg
